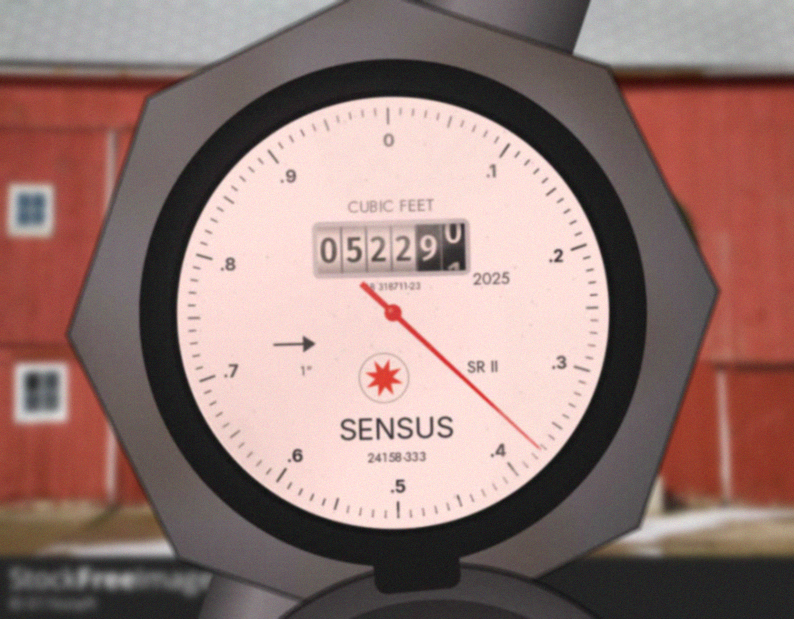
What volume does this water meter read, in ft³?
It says 52290.37 ft³
